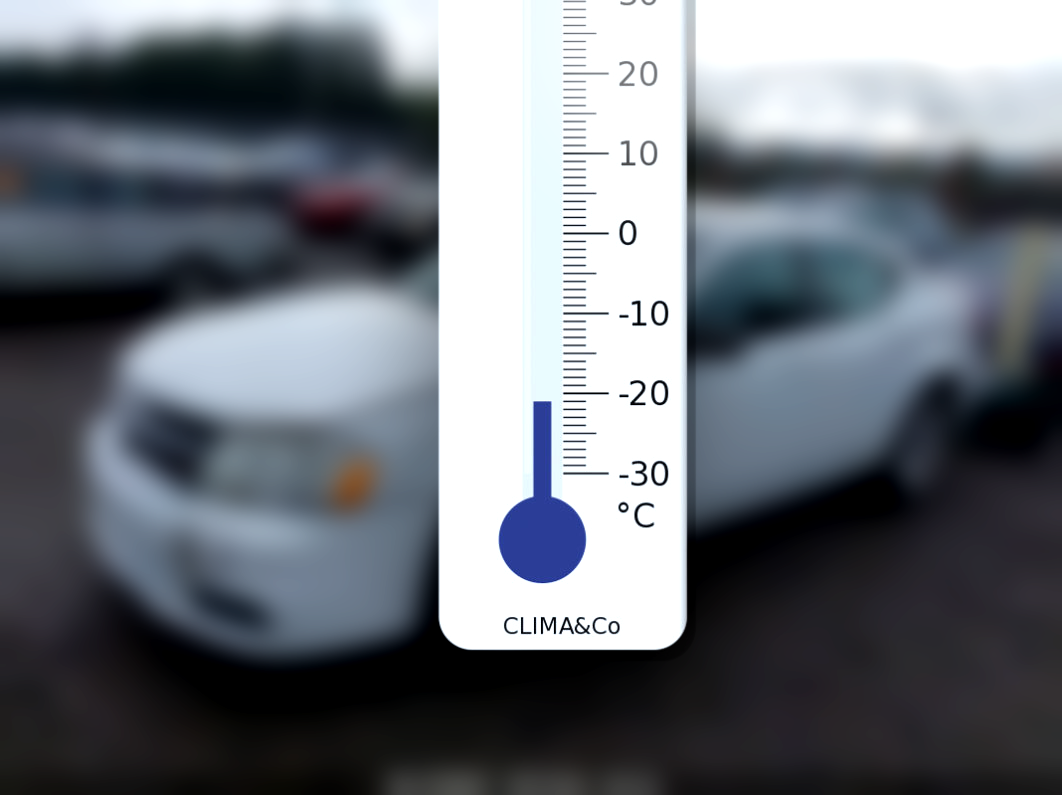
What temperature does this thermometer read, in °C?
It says -21 °C
